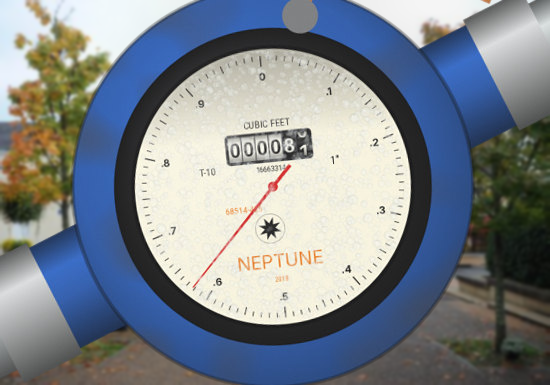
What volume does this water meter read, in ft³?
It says 80.62 ft³
